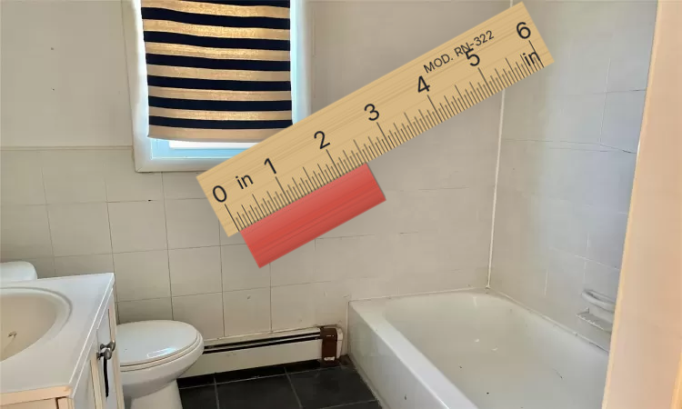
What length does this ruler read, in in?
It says 2.5 in
